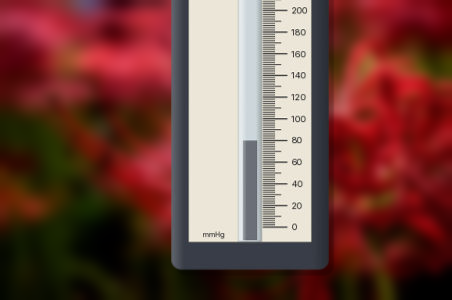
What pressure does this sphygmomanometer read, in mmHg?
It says 80 mmHg
